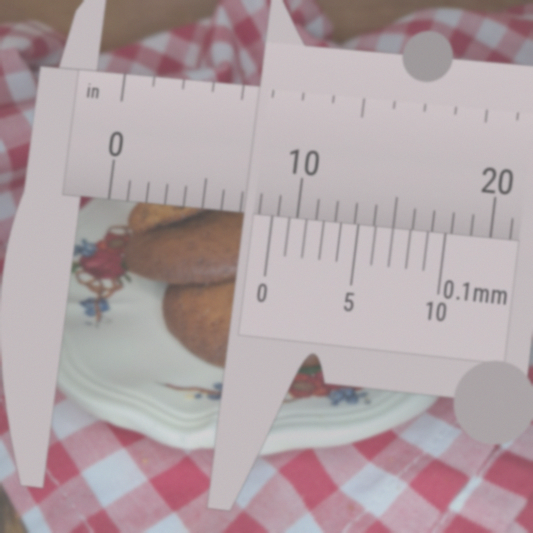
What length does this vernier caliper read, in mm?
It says 8.7 mm
